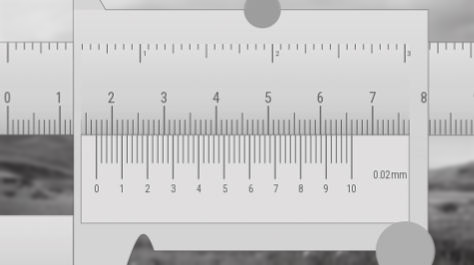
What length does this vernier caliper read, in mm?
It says 17.0 mm
